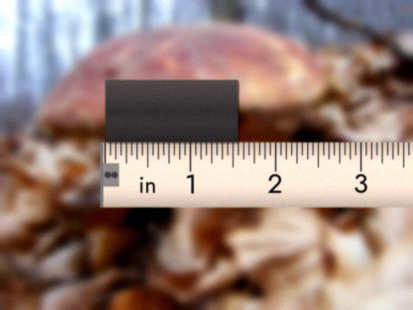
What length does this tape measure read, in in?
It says 1.5625 in
